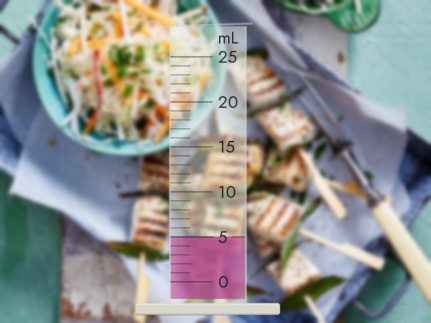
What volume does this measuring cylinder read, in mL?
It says 5 mL
